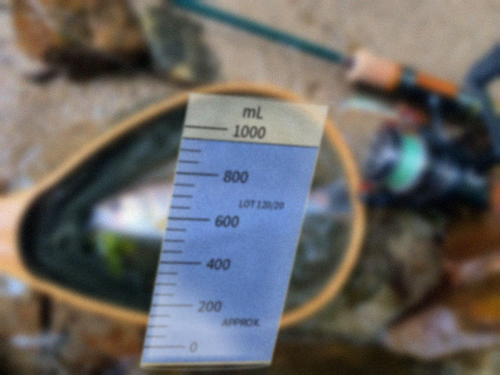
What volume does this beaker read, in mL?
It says 950 mL
